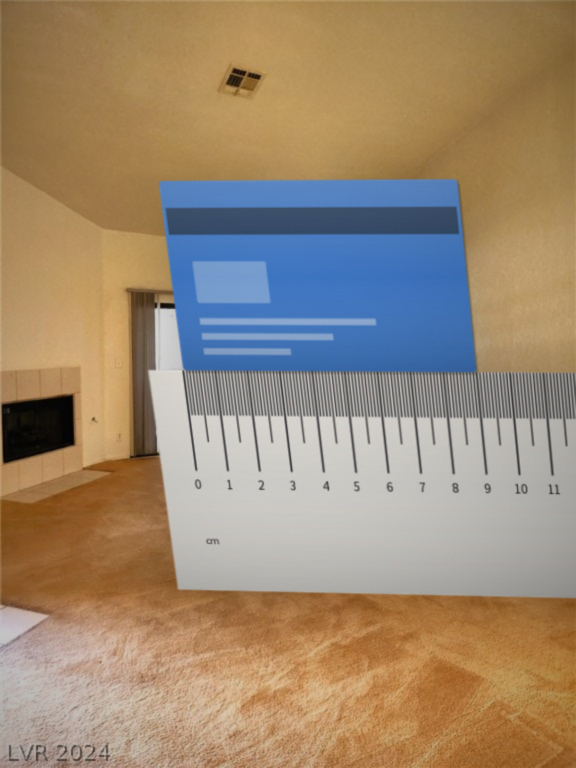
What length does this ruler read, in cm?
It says 9 cm
